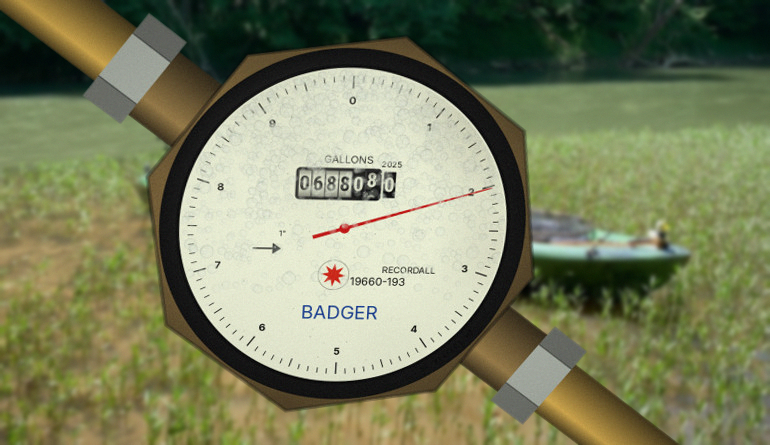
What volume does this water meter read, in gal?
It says 688082.0 gal
